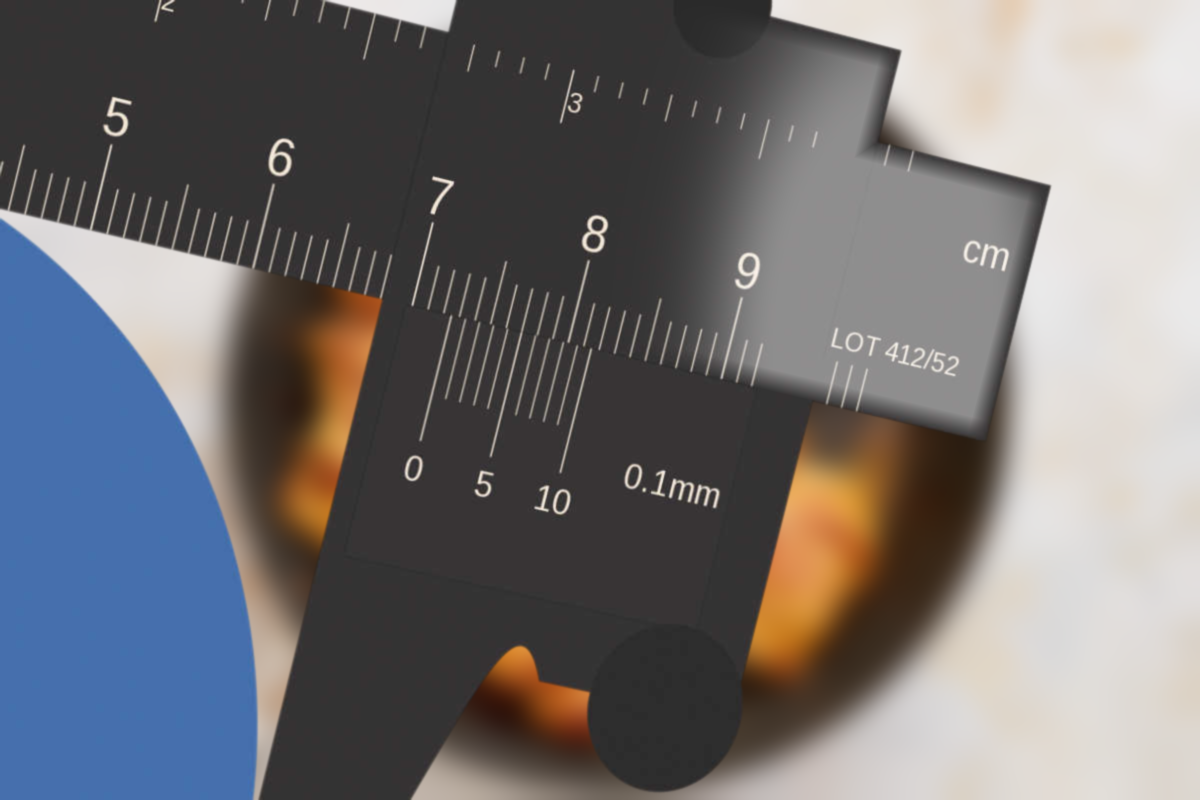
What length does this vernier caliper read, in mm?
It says 72.5 mm
